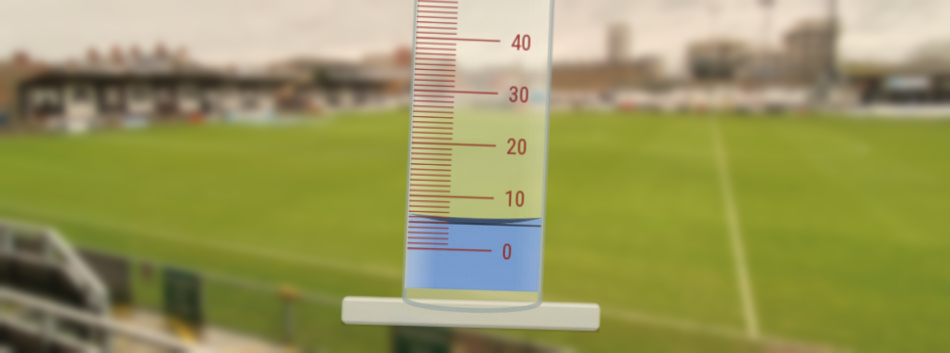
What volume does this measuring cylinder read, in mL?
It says 5 mL
